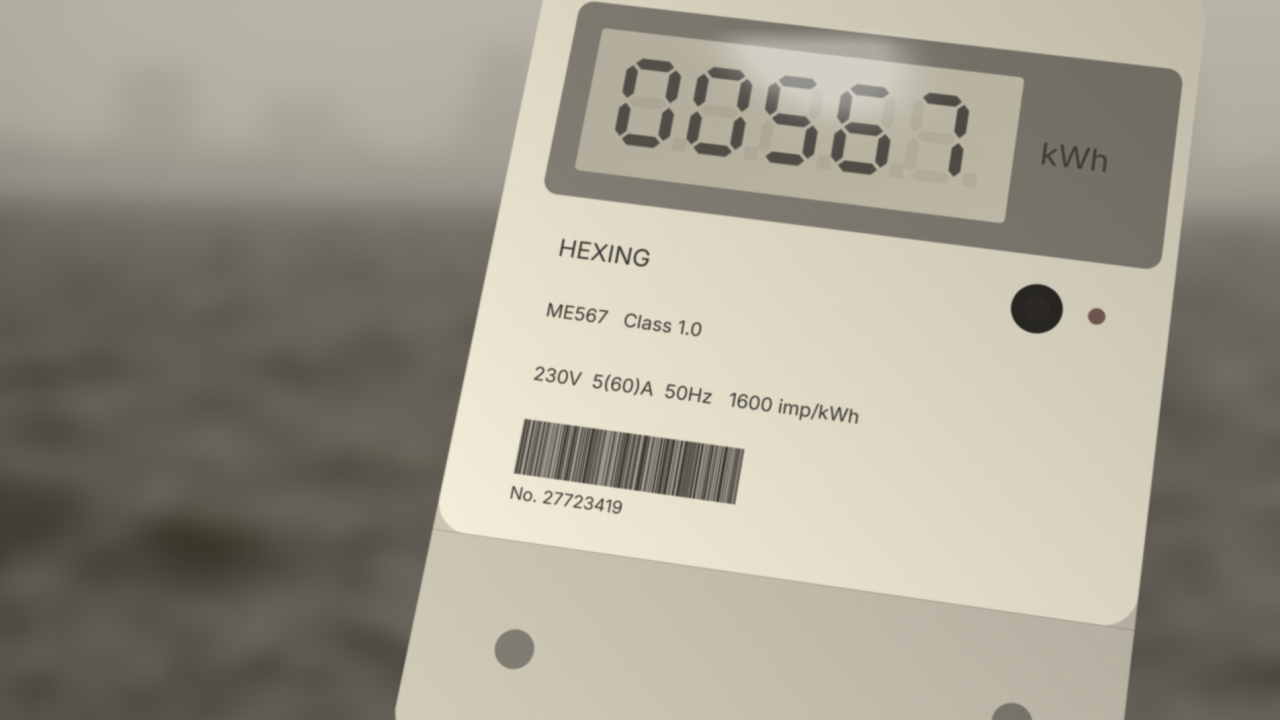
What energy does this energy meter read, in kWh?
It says 567 kWh
